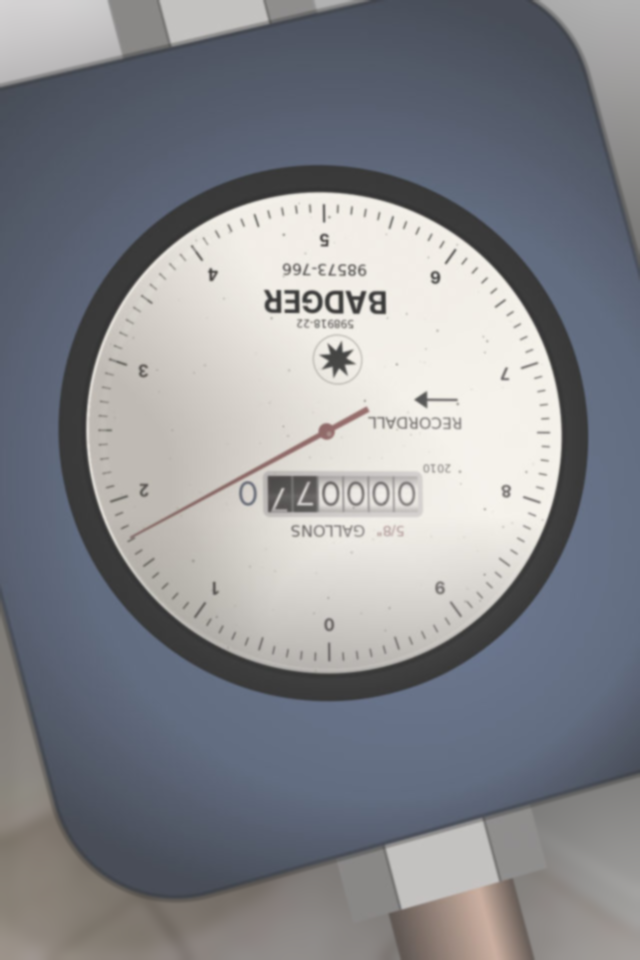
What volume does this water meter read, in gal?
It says 771.7 gal
